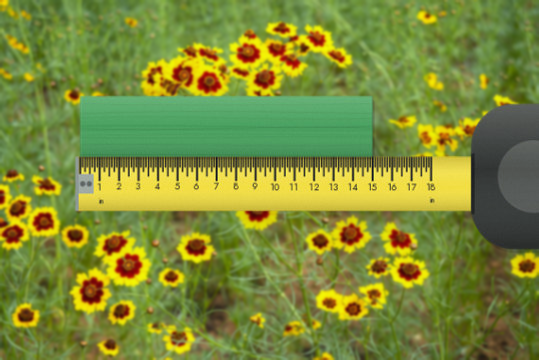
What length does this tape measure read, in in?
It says 15 in
